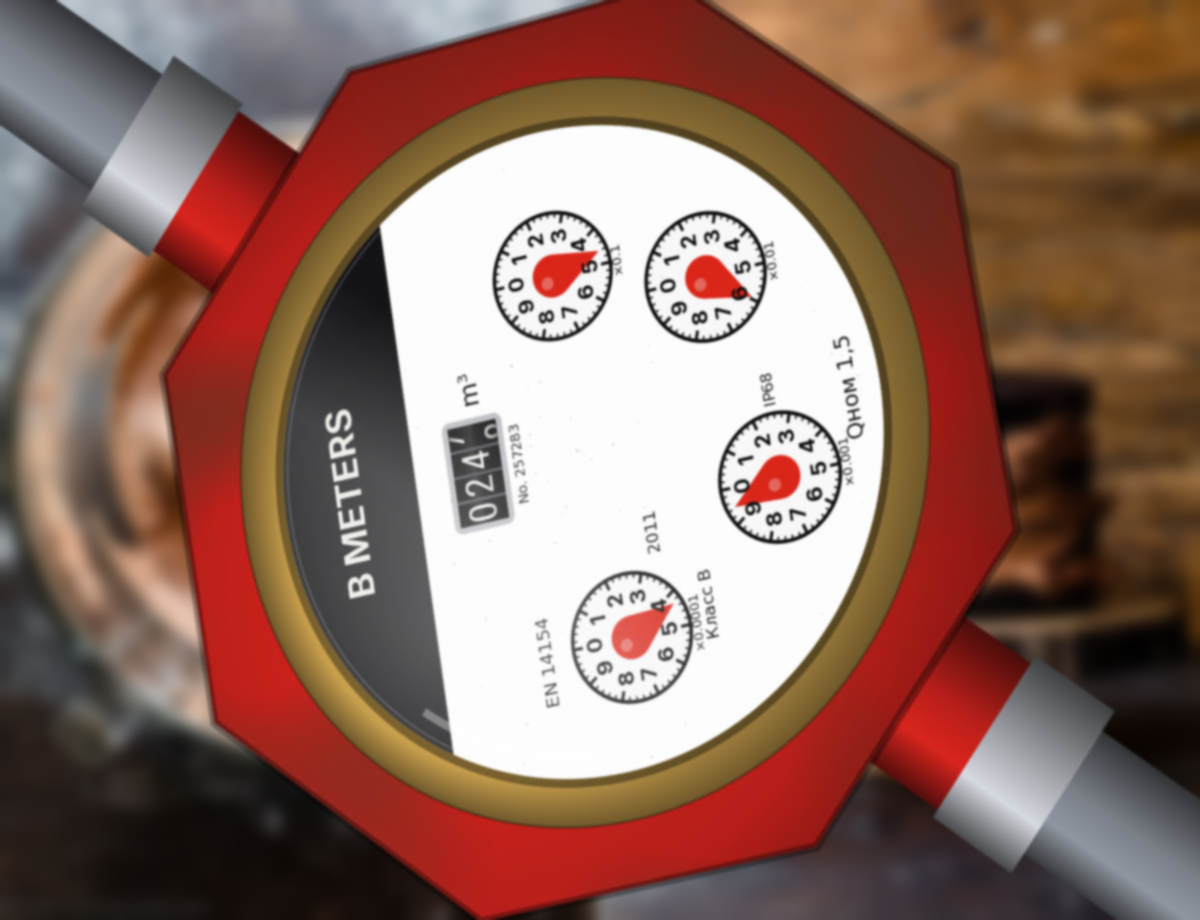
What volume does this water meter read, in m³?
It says 247.4594 m³
